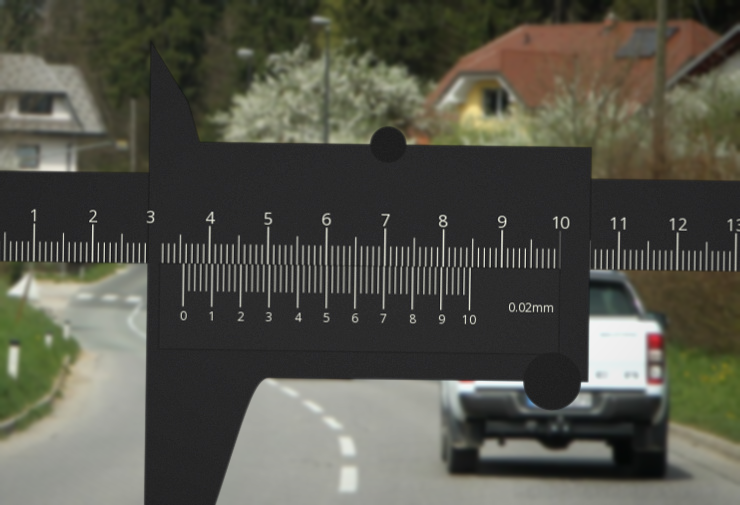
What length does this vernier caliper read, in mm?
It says 35.6 mm
